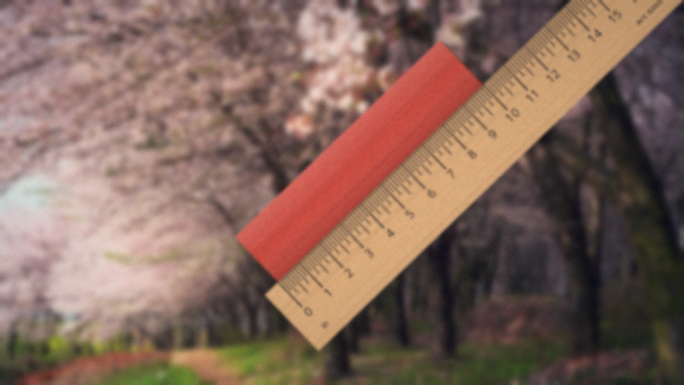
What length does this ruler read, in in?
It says 10 in
